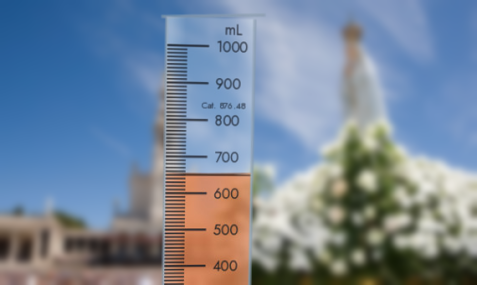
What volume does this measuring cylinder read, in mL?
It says 650 mL
